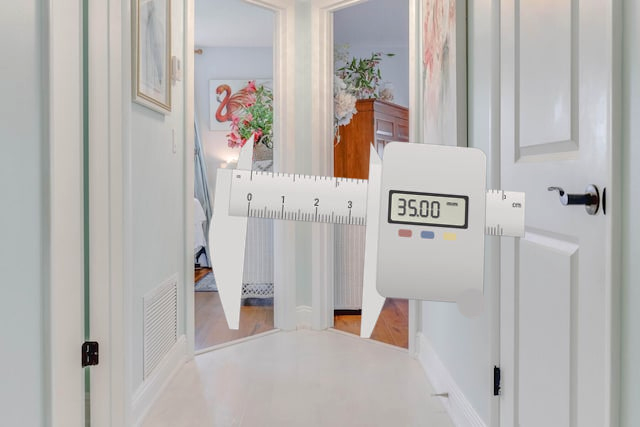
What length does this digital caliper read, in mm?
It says 35.00 mm
